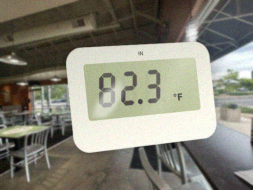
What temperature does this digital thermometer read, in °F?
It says 82.3 °F
